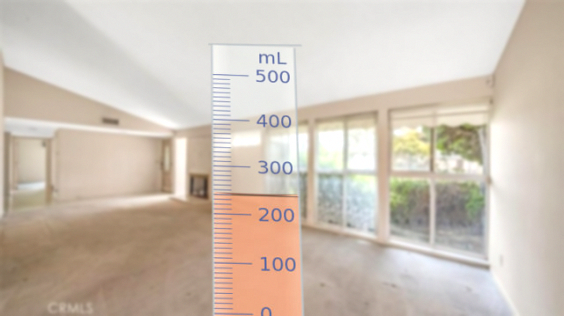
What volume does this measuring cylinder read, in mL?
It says 240 mL
